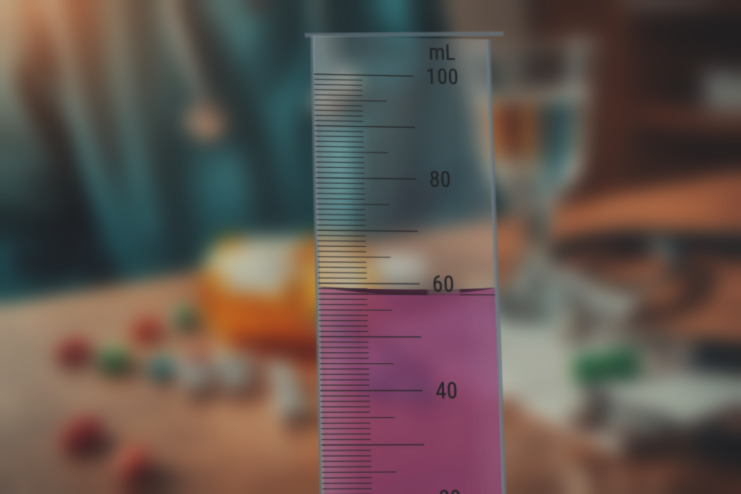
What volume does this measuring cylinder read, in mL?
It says 58 mL
